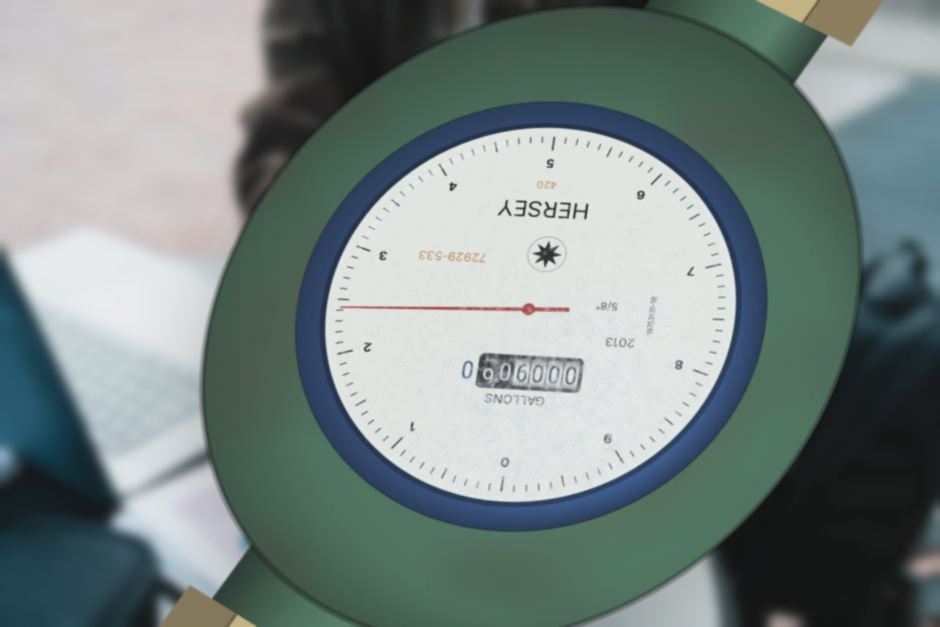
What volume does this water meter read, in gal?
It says 9062.4 gal
